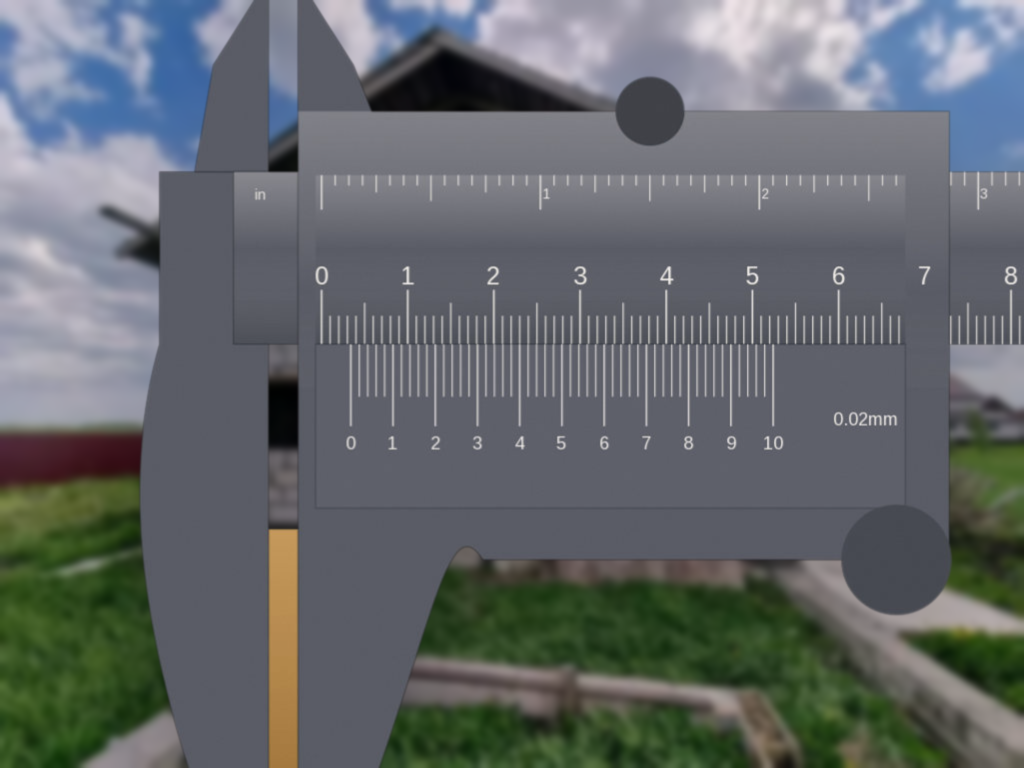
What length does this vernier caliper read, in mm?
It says 3.4 mm
